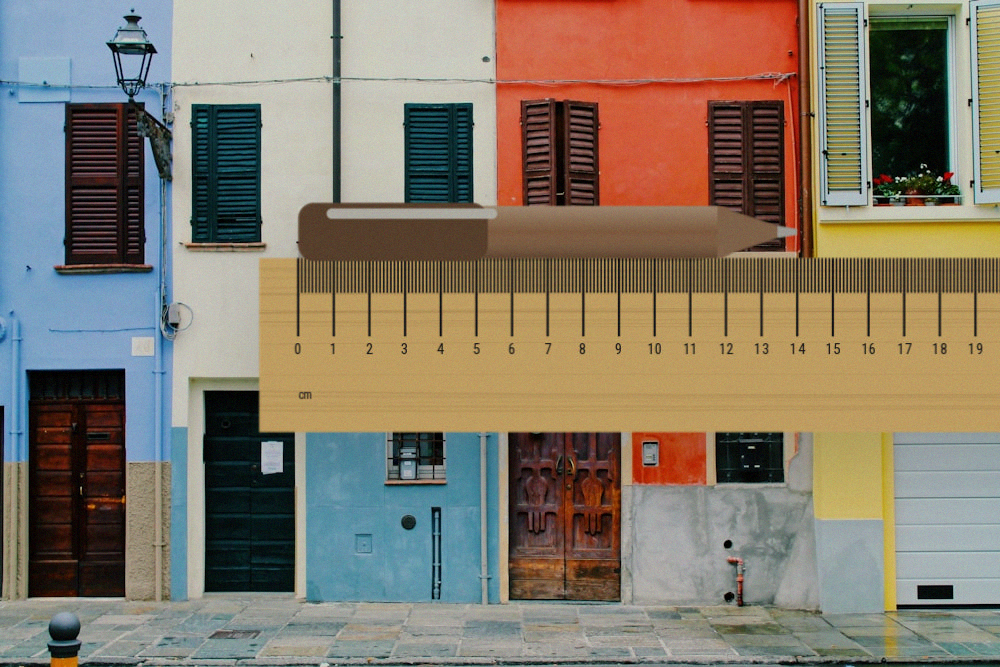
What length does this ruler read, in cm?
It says 14 cm
